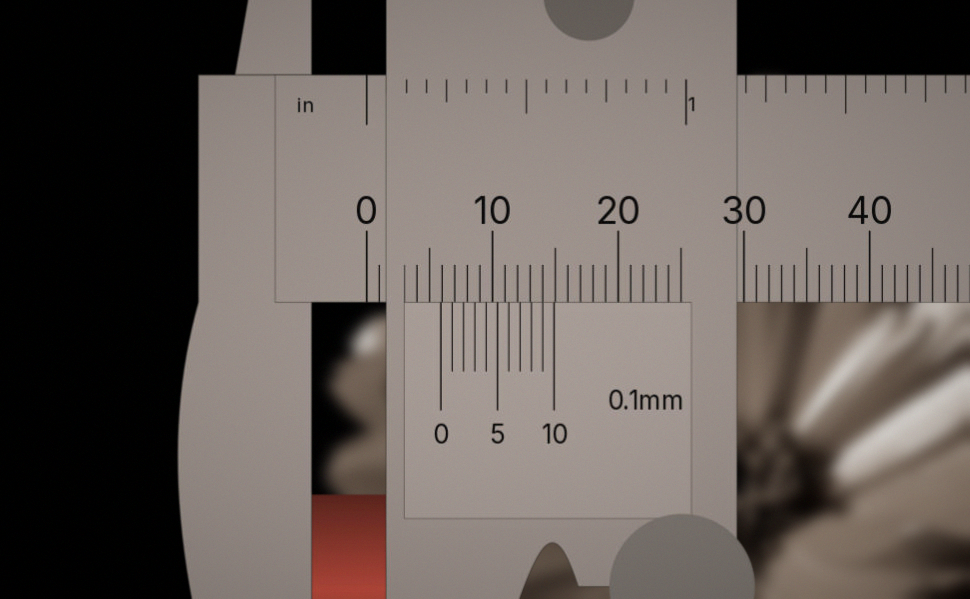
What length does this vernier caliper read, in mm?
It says 5.9 mm
